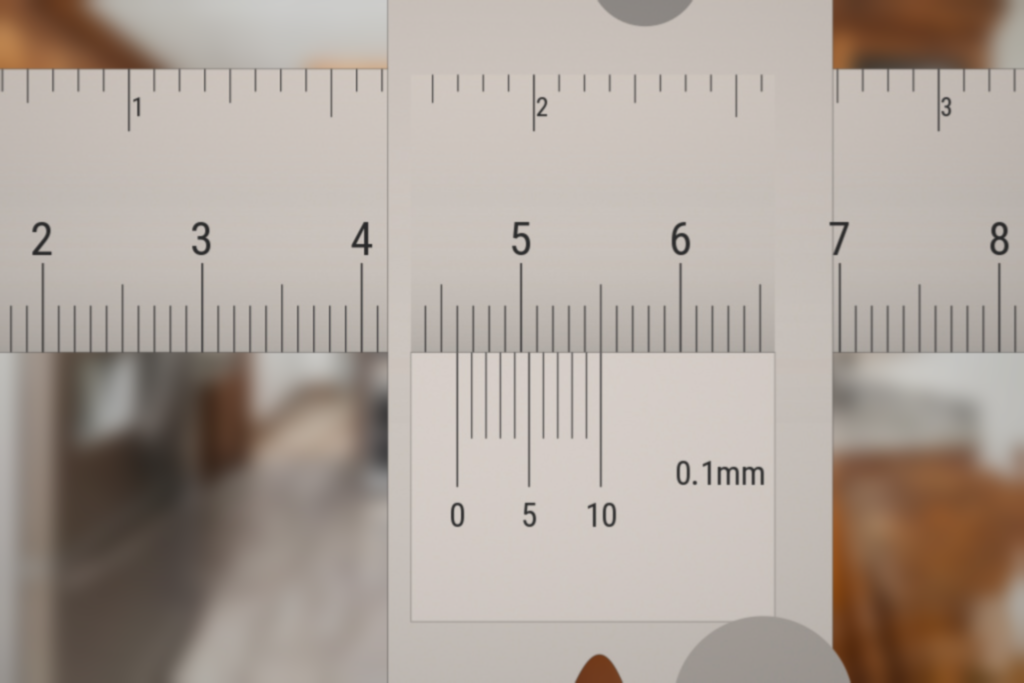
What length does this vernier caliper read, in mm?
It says 46.0 mm
